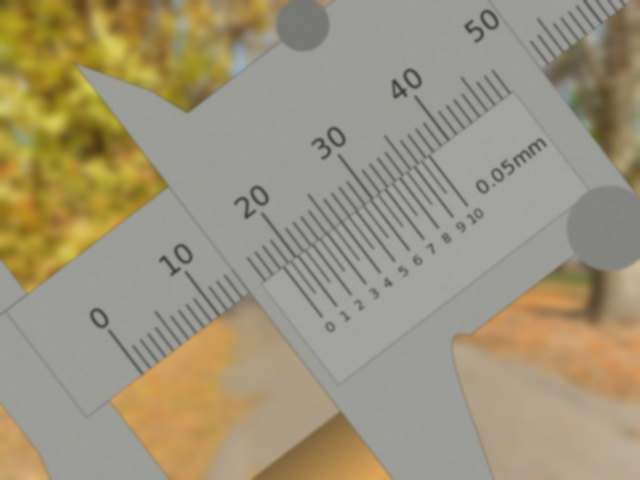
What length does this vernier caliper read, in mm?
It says 18.4 mm
